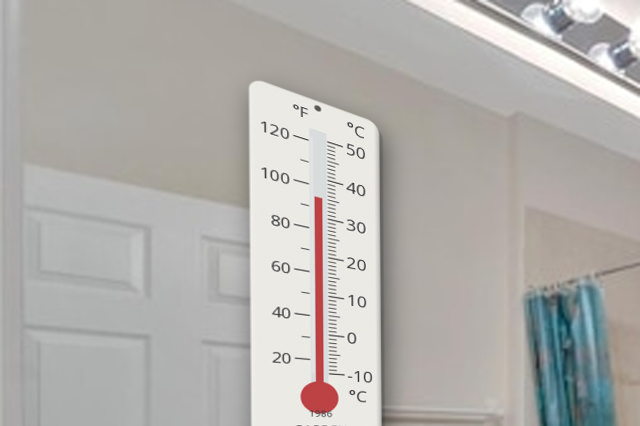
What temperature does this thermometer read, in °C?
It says 35 °C
